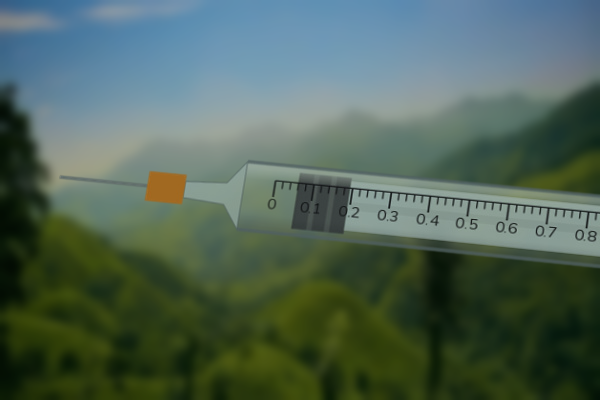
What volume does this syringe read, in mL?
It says 0.06 mL
